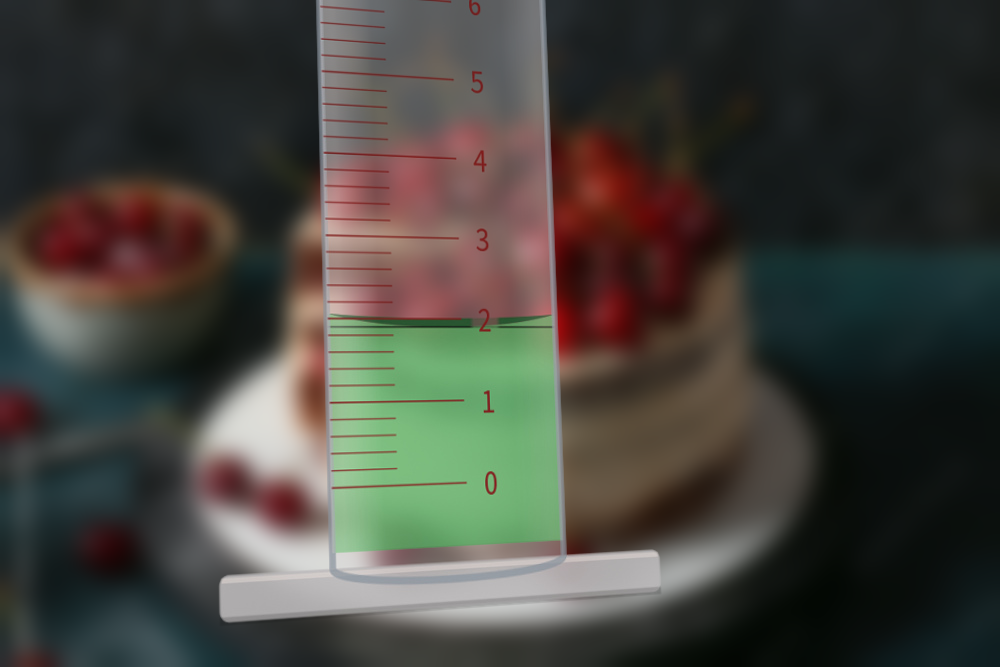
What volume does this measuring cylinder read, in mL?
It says 1.9 mL
